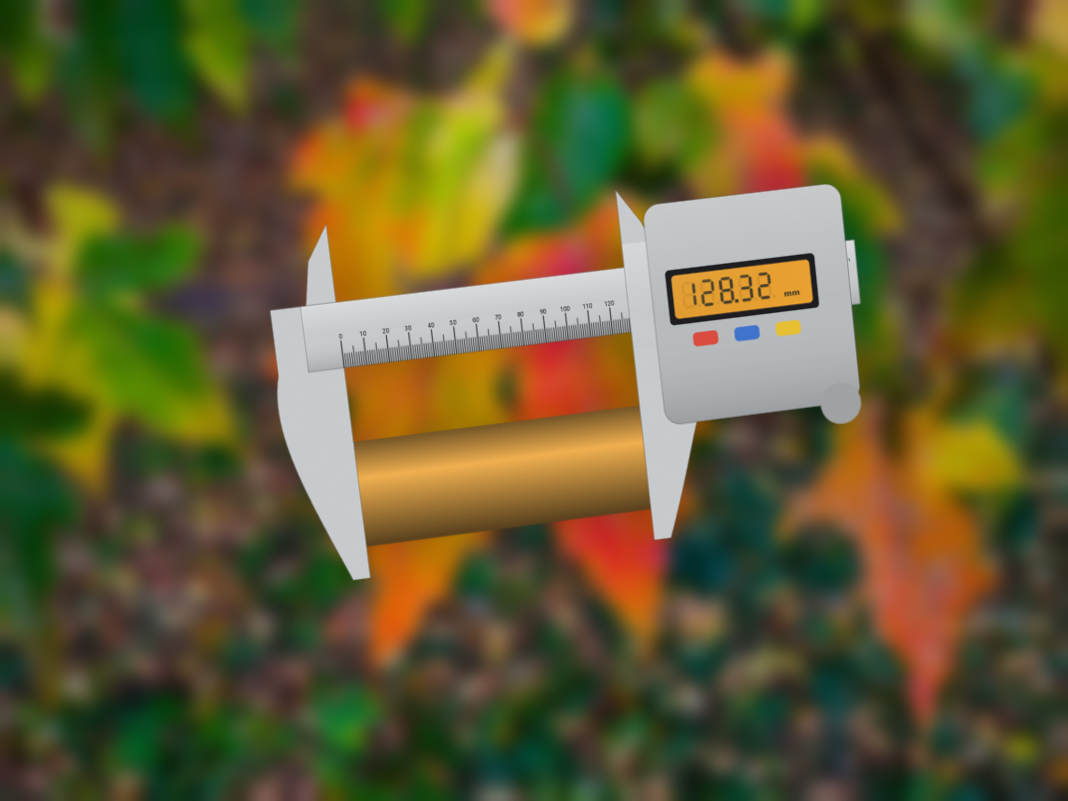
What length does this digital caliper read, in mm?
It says 128.32 mm
